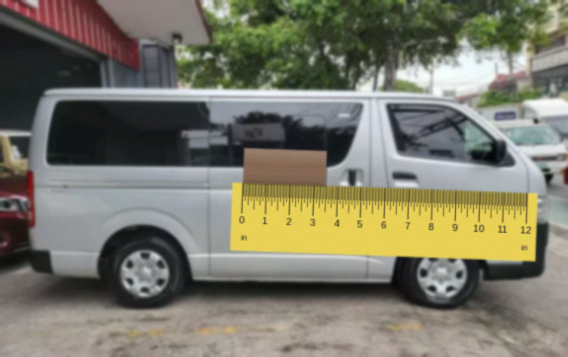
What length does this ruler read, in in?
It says 3.5 in
